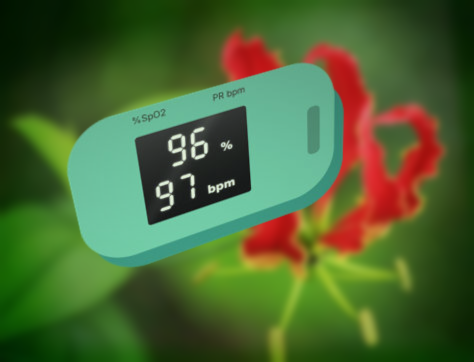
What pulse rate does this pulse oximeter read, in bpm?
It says 97 bpm
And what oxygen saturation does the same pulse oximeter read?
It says 96 %
